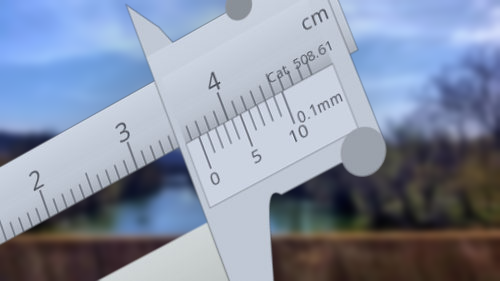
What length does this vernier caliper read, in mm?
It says 36.8 mm
